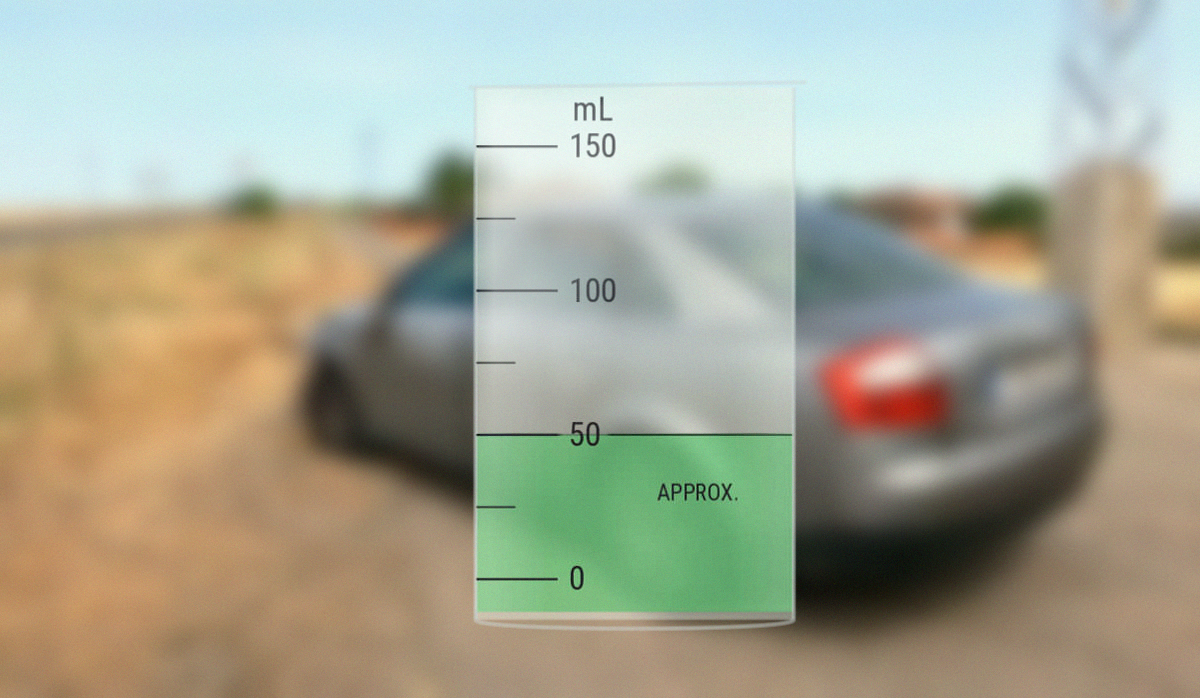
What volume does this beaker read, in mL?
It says 50 mL
